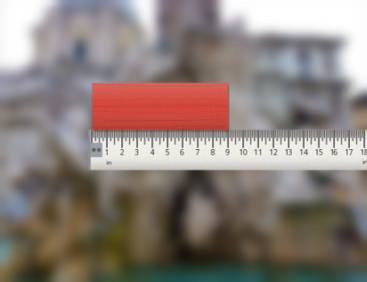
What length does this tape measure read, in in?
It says 9 in
